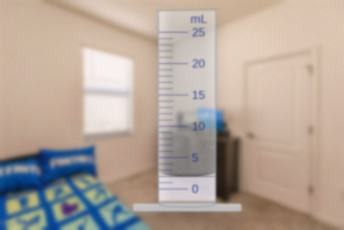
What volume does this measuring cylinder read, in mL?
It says 2 mL
